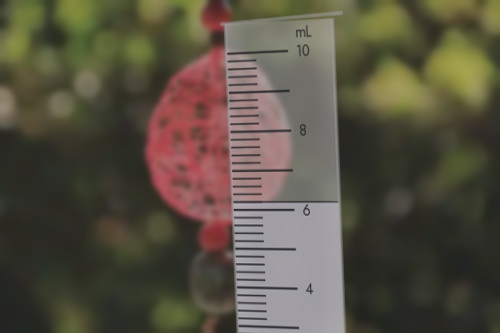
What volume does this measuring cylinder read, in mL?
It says 6.2 mL
